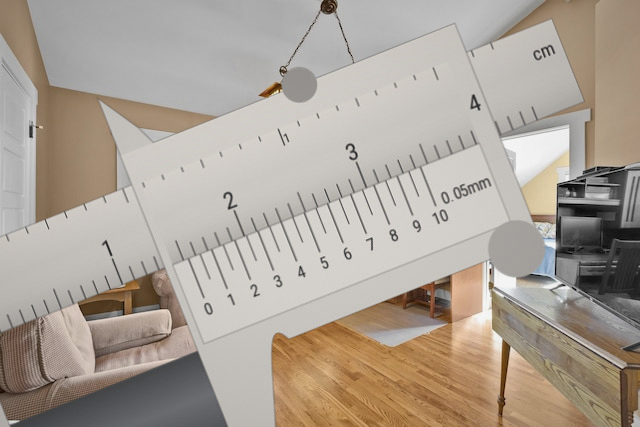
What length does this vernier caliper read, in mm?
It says 15.4 mm
